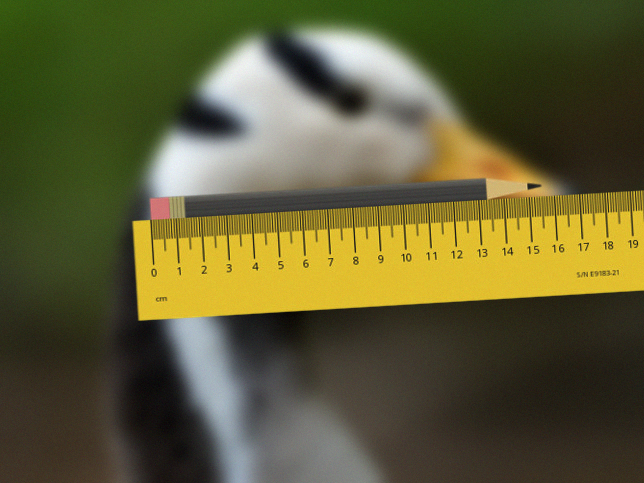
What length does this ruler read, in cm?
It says 15.5 cm
